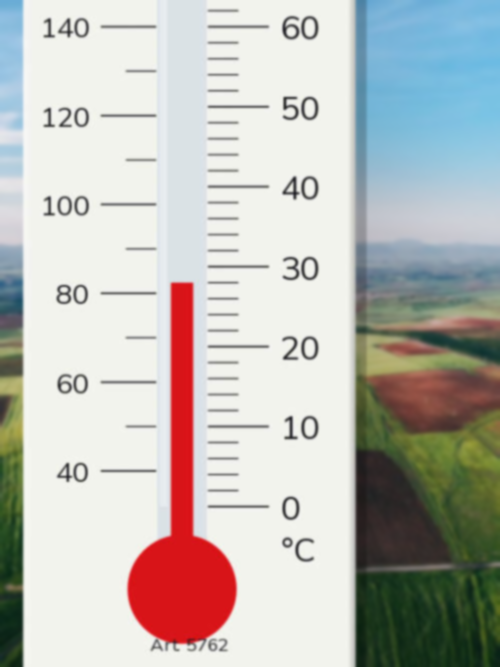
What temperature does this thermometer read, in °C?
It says 28 °C
